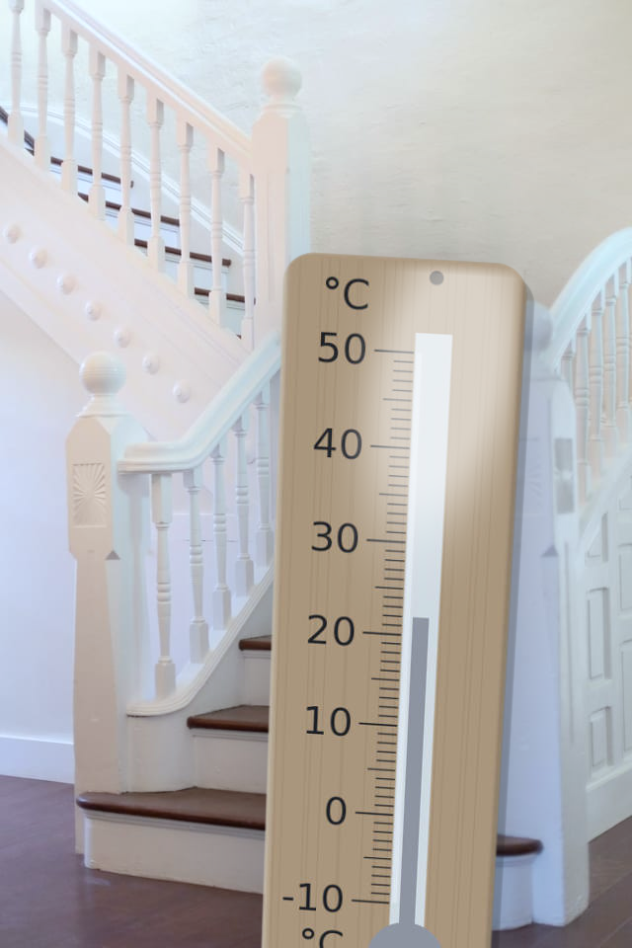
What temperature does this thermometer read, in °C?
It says 22 °C
